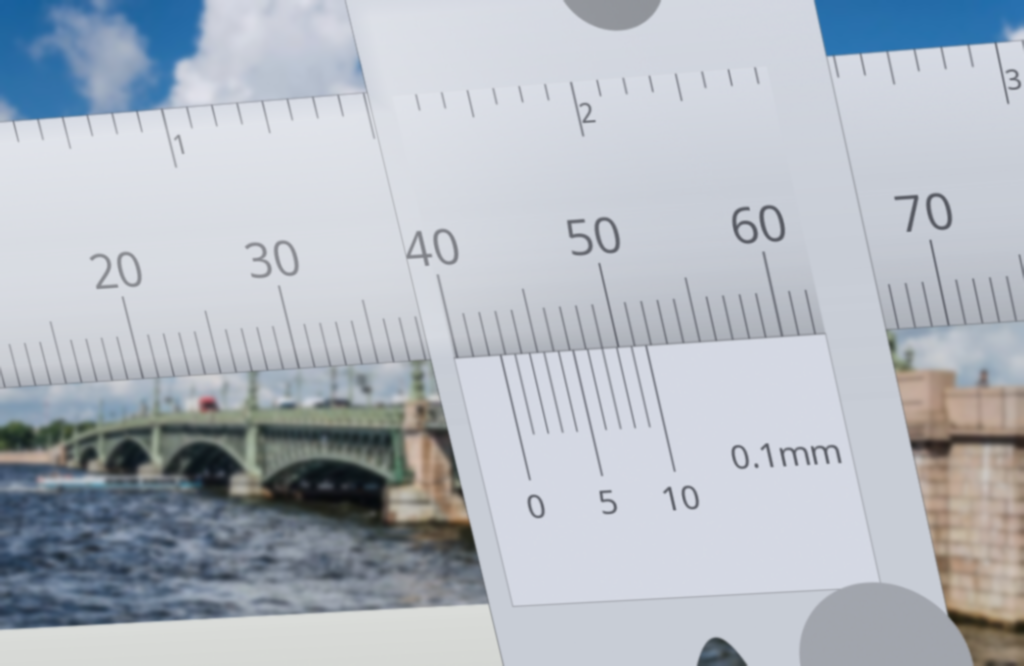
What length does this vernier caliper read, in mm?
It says 42.7 mm
